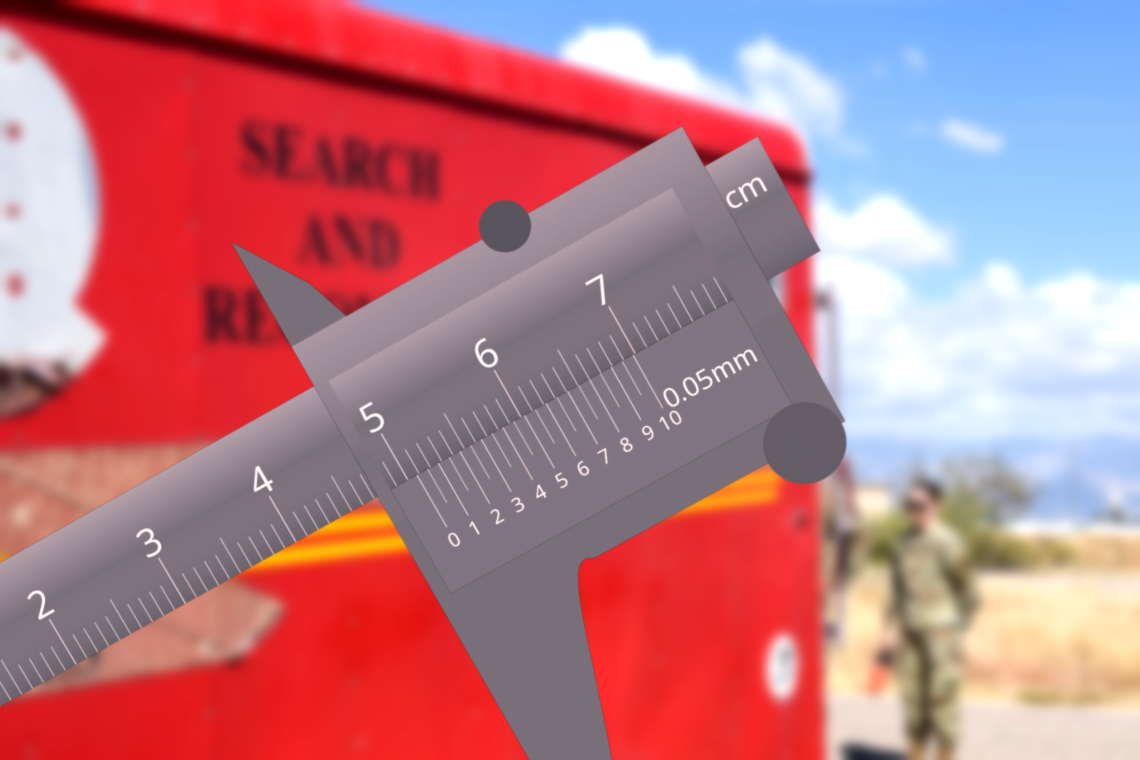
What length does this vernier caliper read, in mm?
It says 50.8 mm
